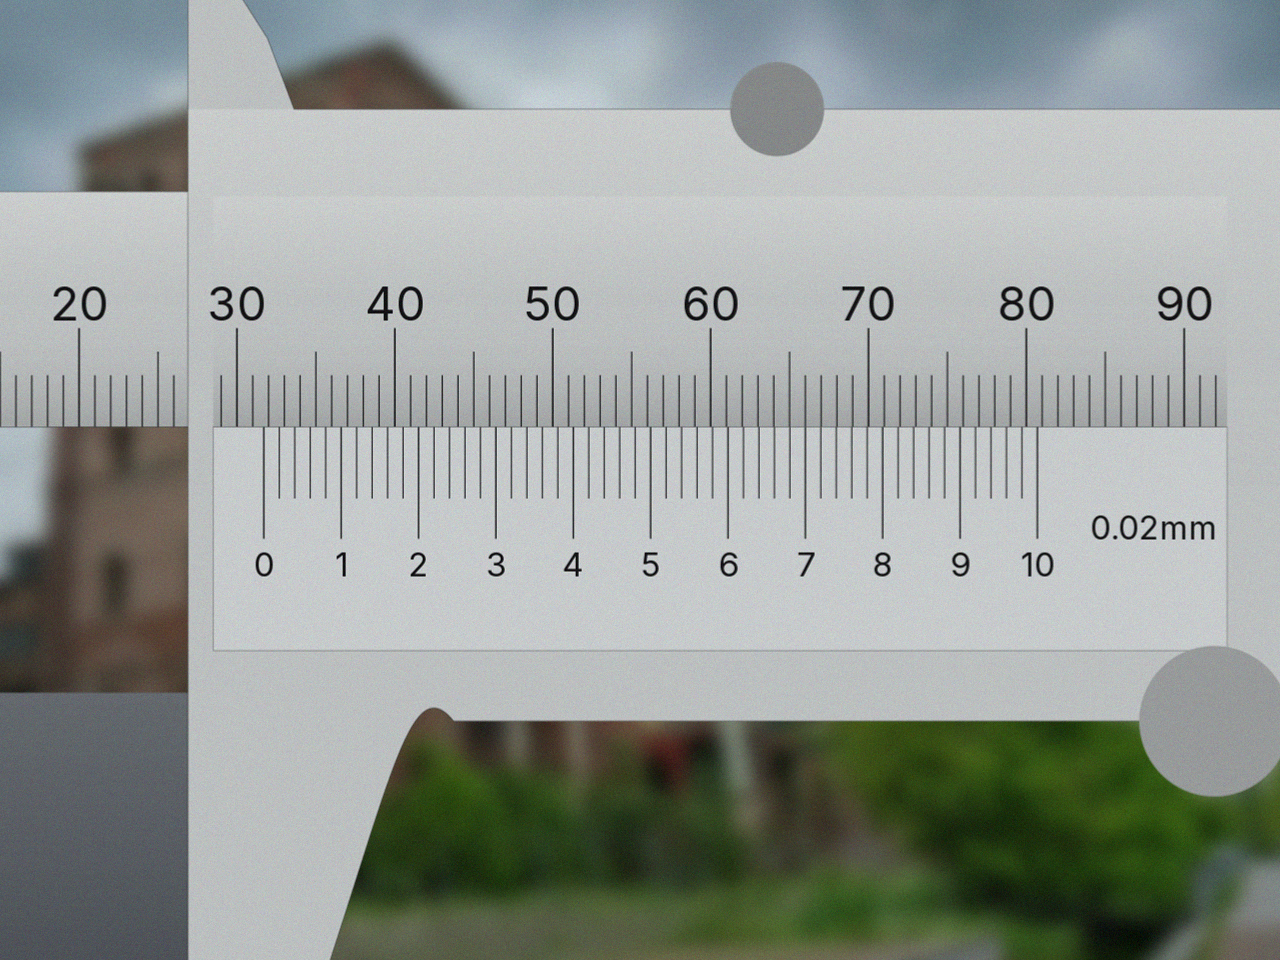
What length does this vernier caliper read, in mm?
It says 31.7 mm
